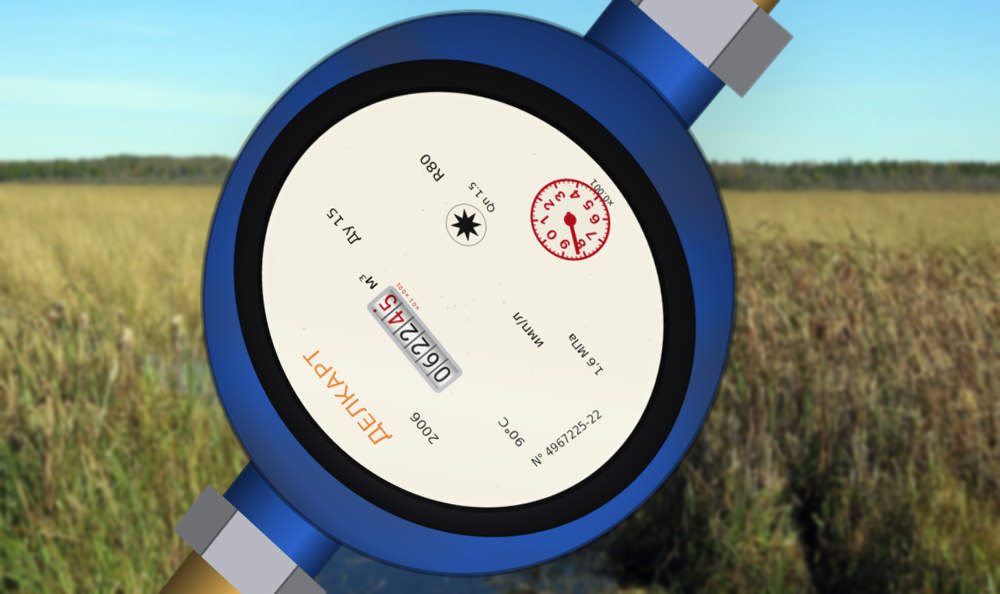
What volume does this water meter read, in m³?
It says 622.448 m³
